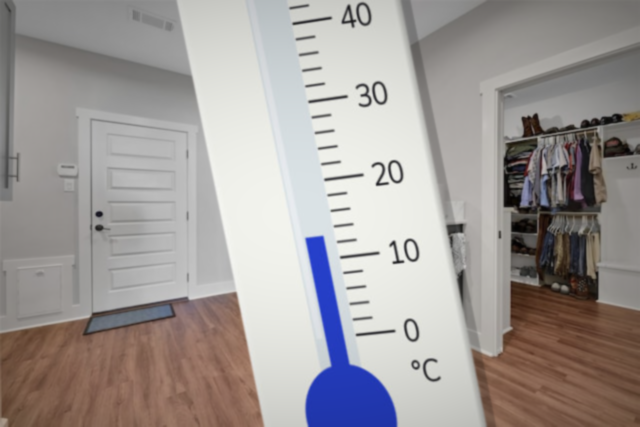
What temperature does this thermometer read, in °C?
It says 13 °C
